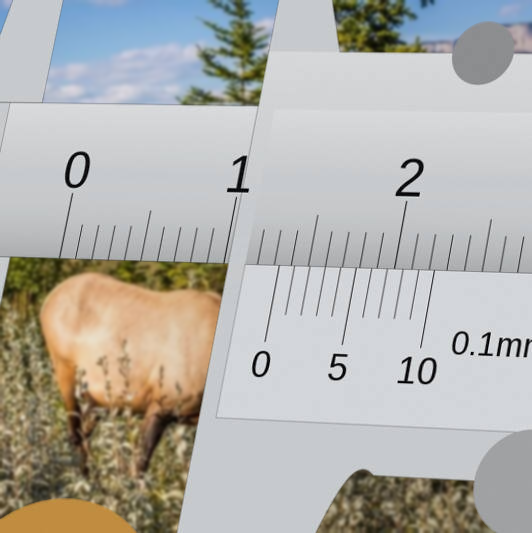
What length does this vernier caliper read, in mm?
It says 13.3 mm
